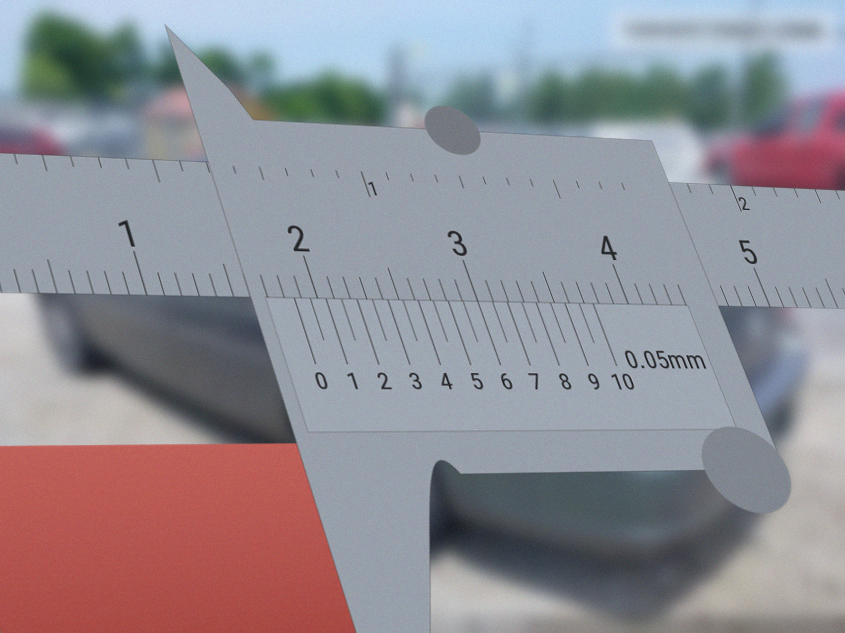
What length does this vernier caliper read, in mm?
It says 18.6 mm
